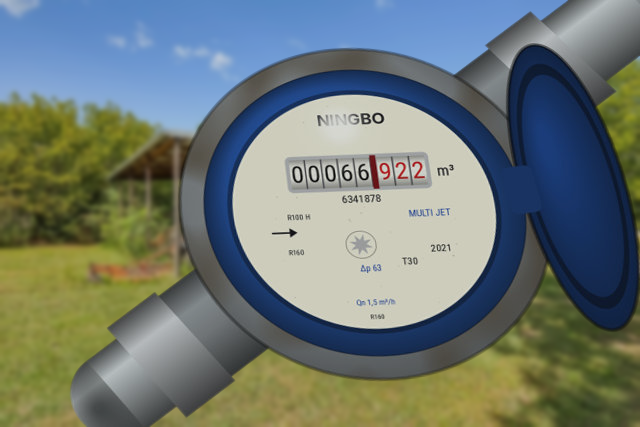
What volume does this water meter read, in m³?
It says 66.922 m³
